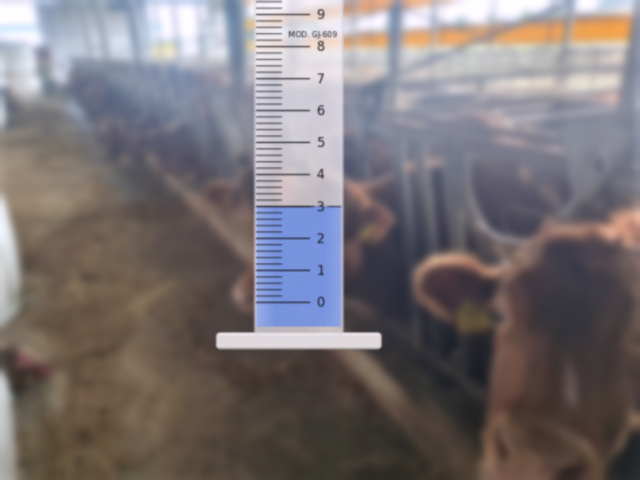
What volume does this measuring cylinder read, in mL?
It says 3 mL
